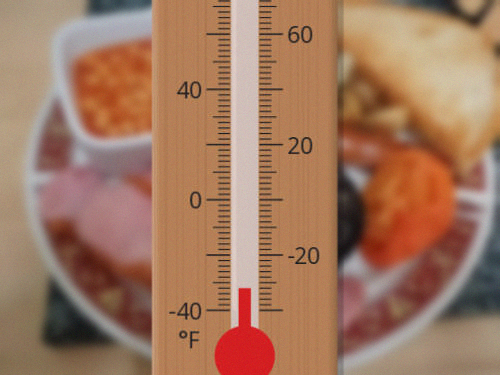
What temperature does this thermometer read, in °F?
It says -32 °F
